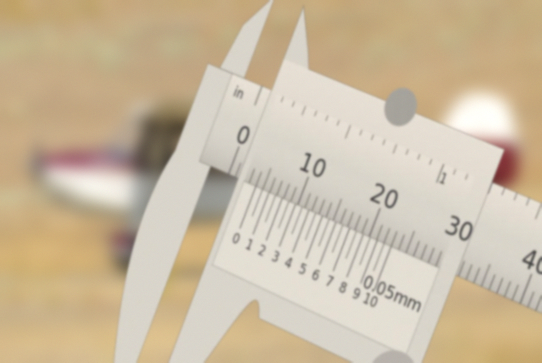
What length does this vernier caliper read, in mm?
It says 4.0 mm
